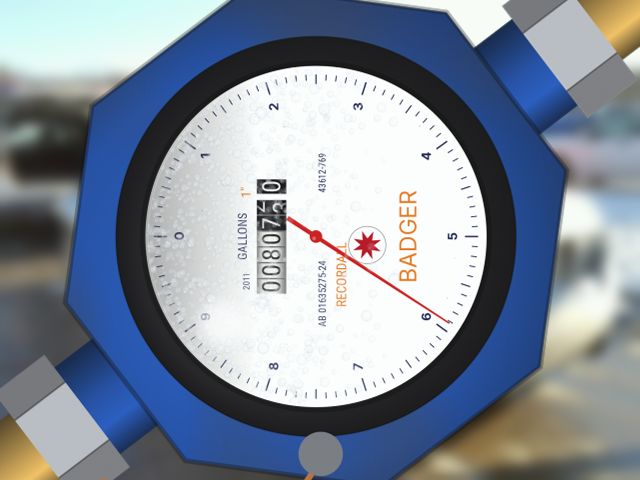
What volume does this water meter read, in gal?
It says 80725.9 gal
